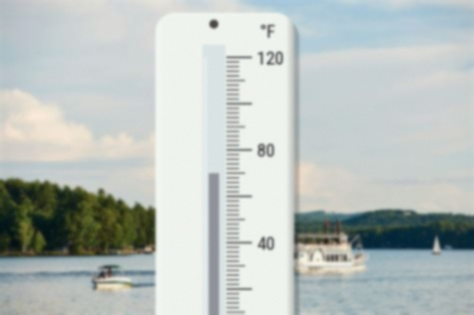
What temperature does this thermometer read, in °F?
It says 70 °F
